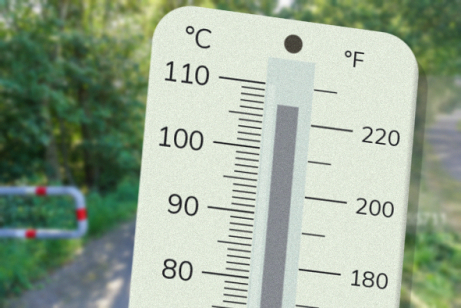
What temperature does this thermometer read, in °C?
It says 107 °C
